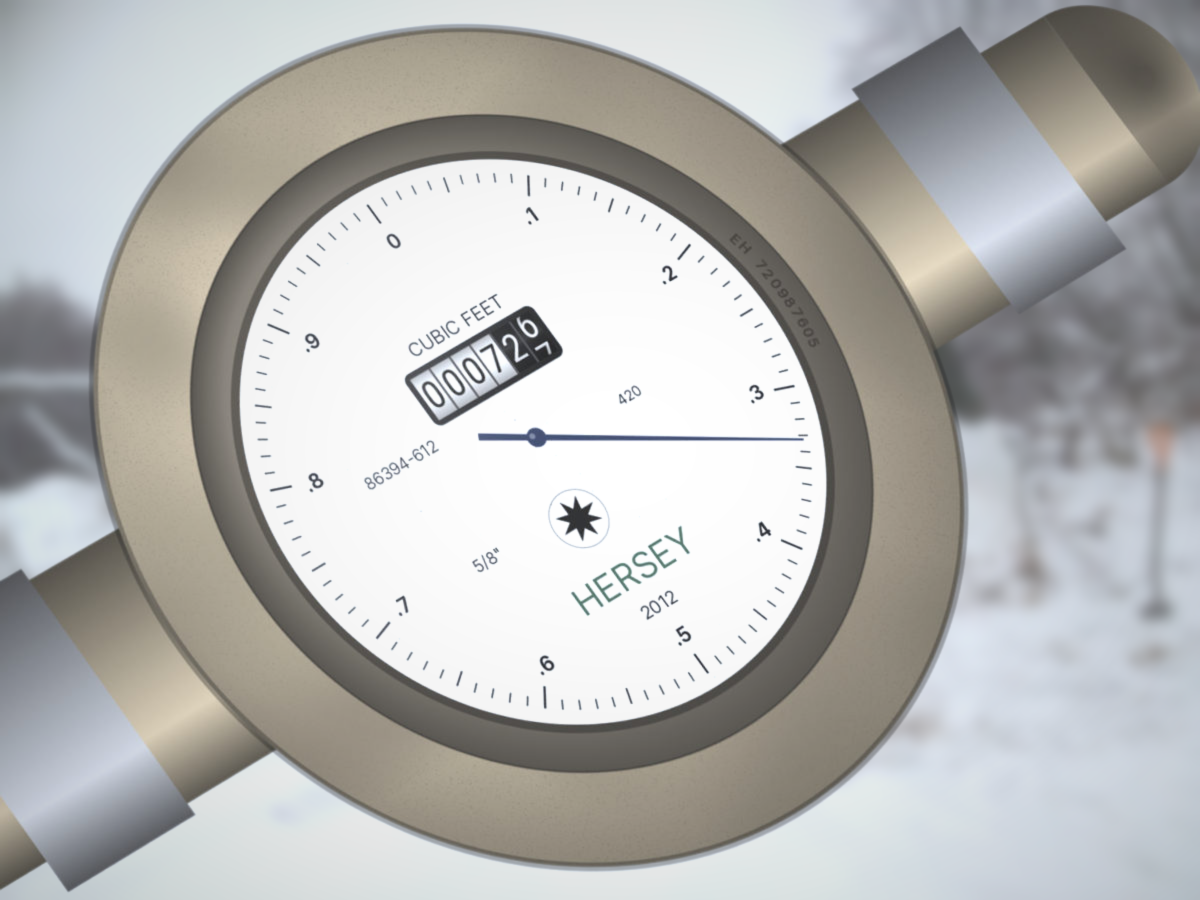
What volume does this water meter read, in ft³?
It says 726.33 ft³
